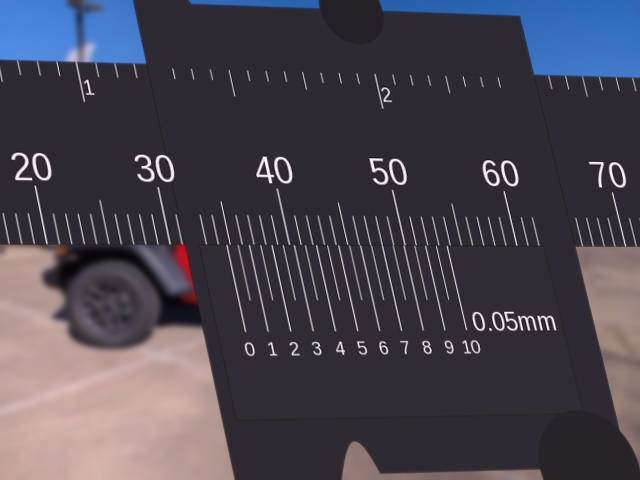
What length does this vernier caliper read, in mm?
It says 34.7 mm
